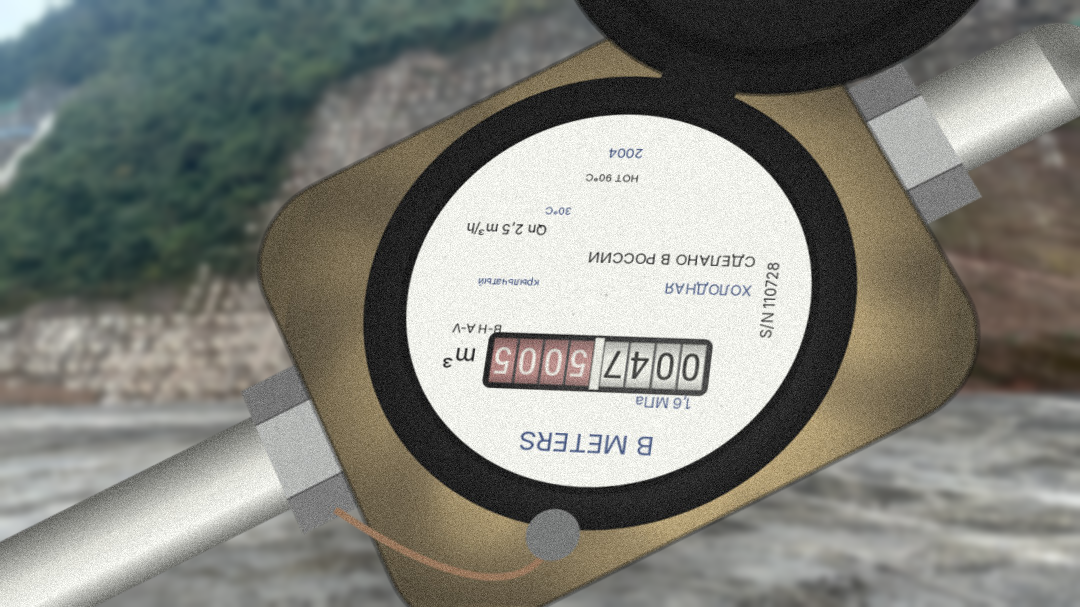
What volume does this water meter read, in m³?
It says 47.5005 m³
